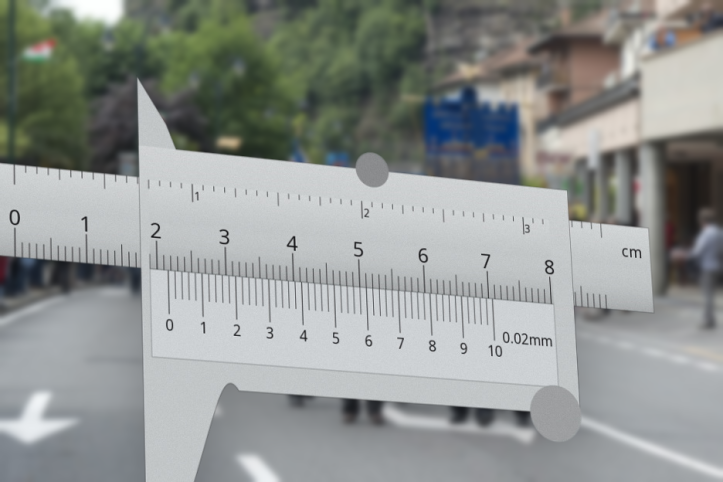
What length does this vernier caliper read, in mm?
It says 21.6 mm
